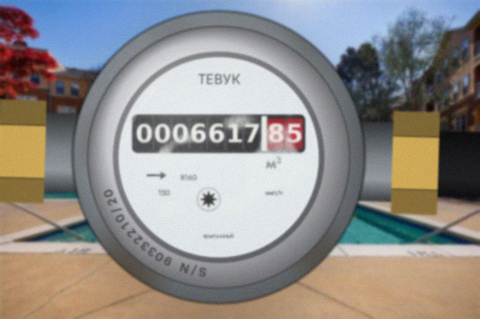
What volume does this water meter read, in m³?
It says 6617.85 m³
